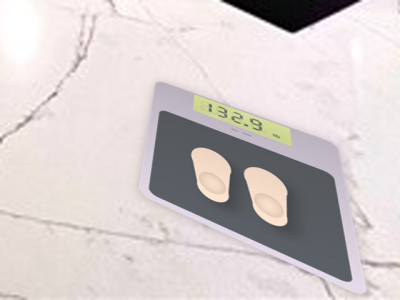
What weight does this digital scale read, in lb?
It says 132.9 lb
